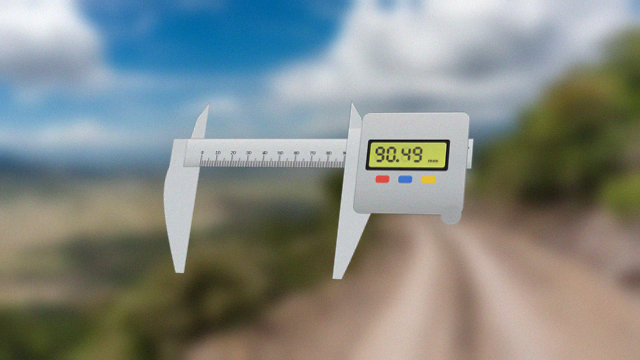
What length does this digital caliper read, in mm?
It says 90.49 mm
